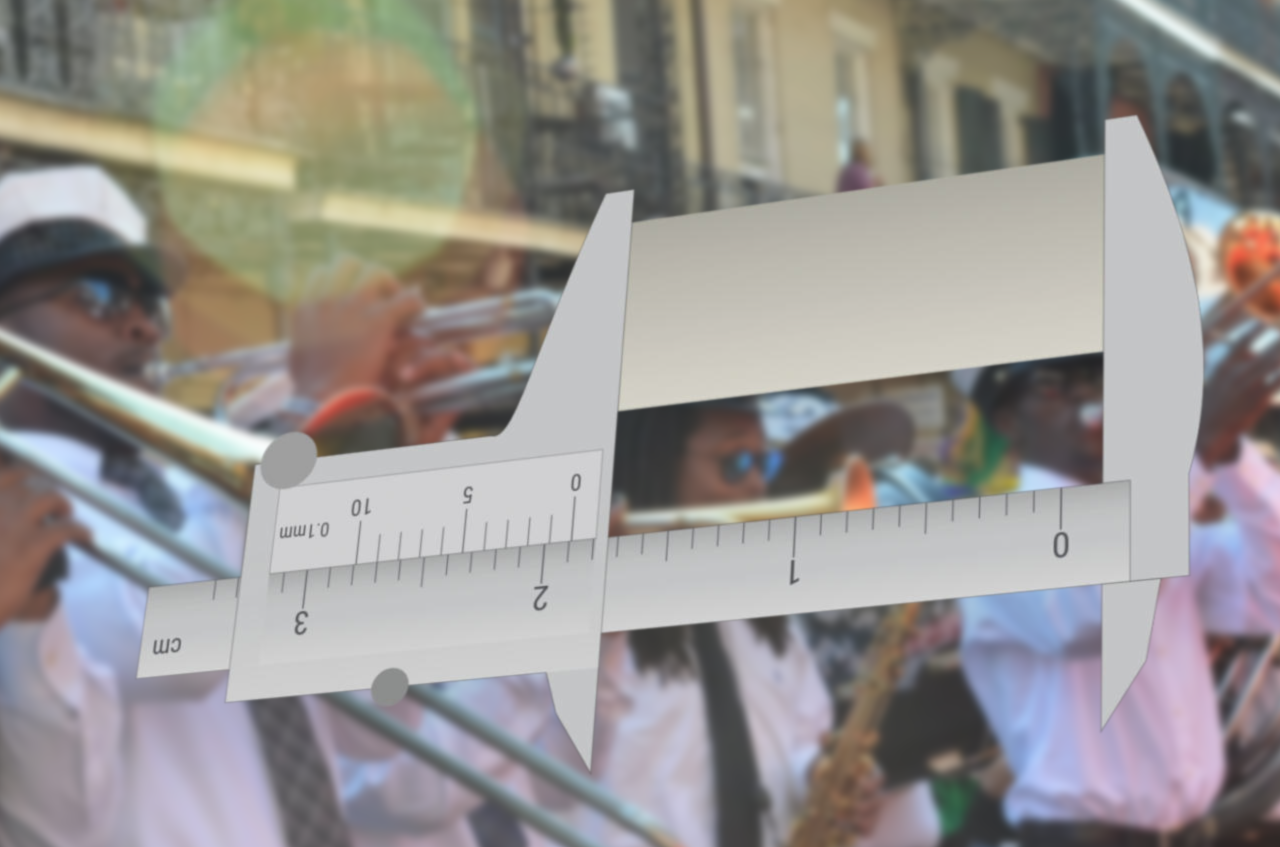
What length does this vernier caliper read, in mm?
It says 18.9 mm
